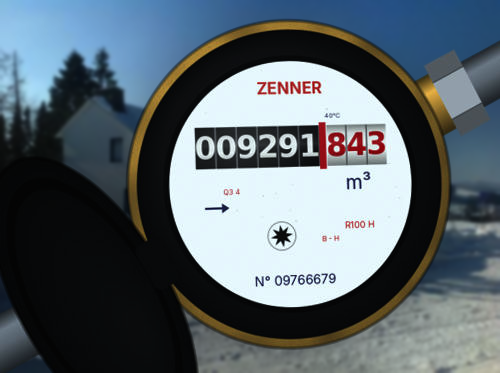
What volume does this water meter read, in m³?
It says 9291.843 m³
